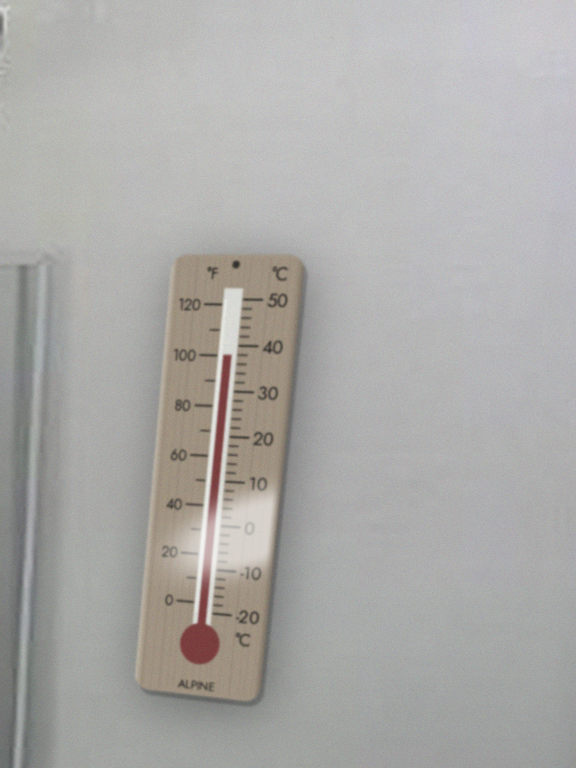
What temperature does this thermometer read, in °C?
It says 38 °C
